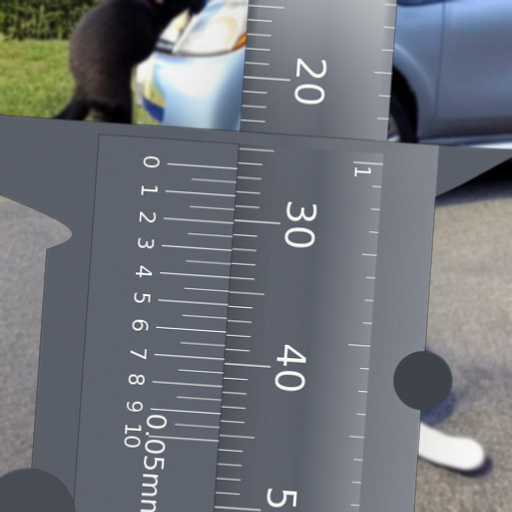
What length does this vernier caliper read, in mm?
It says 26.4 mm
